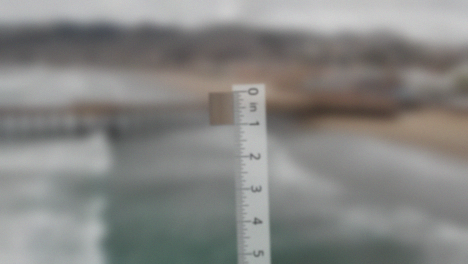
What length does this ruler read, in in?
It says 1 in
